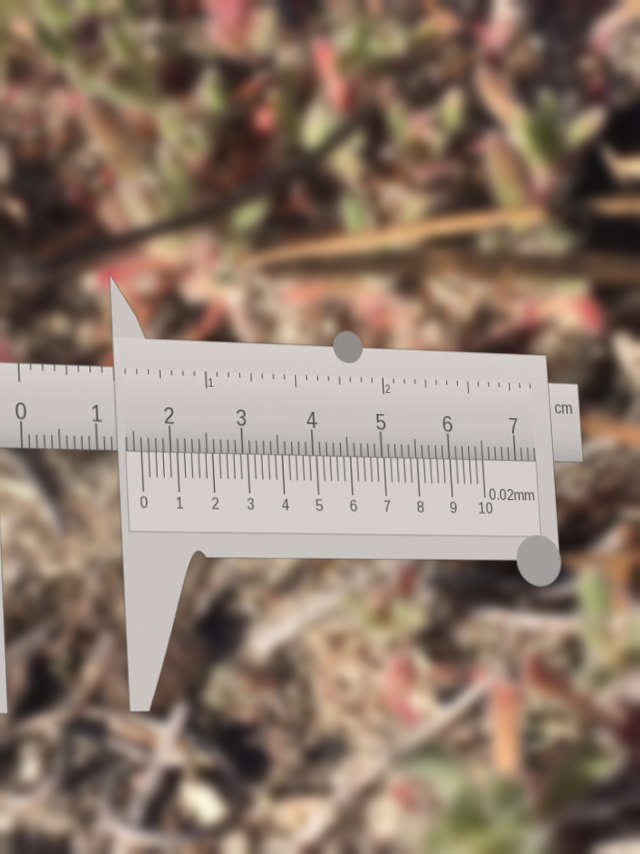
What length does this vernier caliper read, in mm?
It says 16.0 mm
